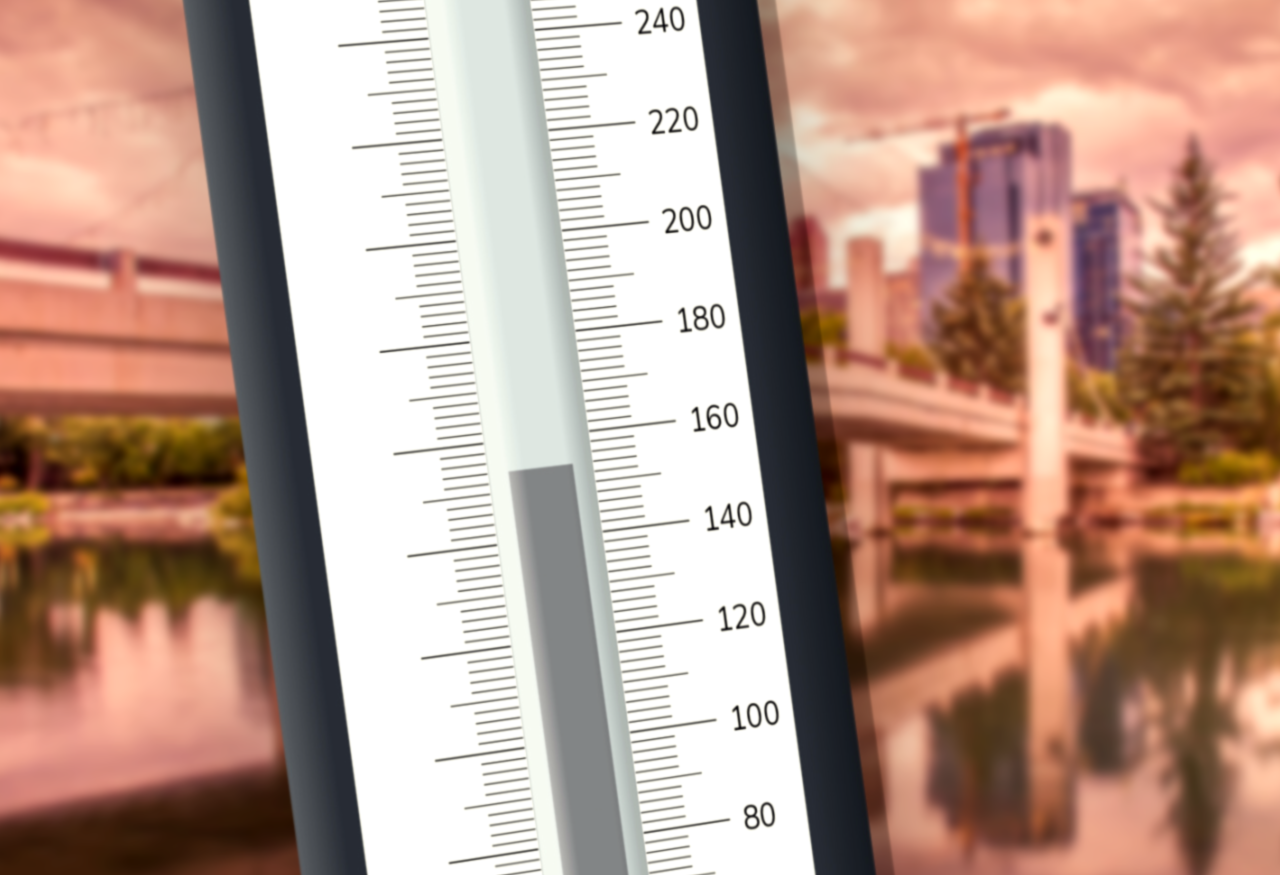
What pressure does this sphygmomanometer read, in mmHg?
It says 154 mmHg
